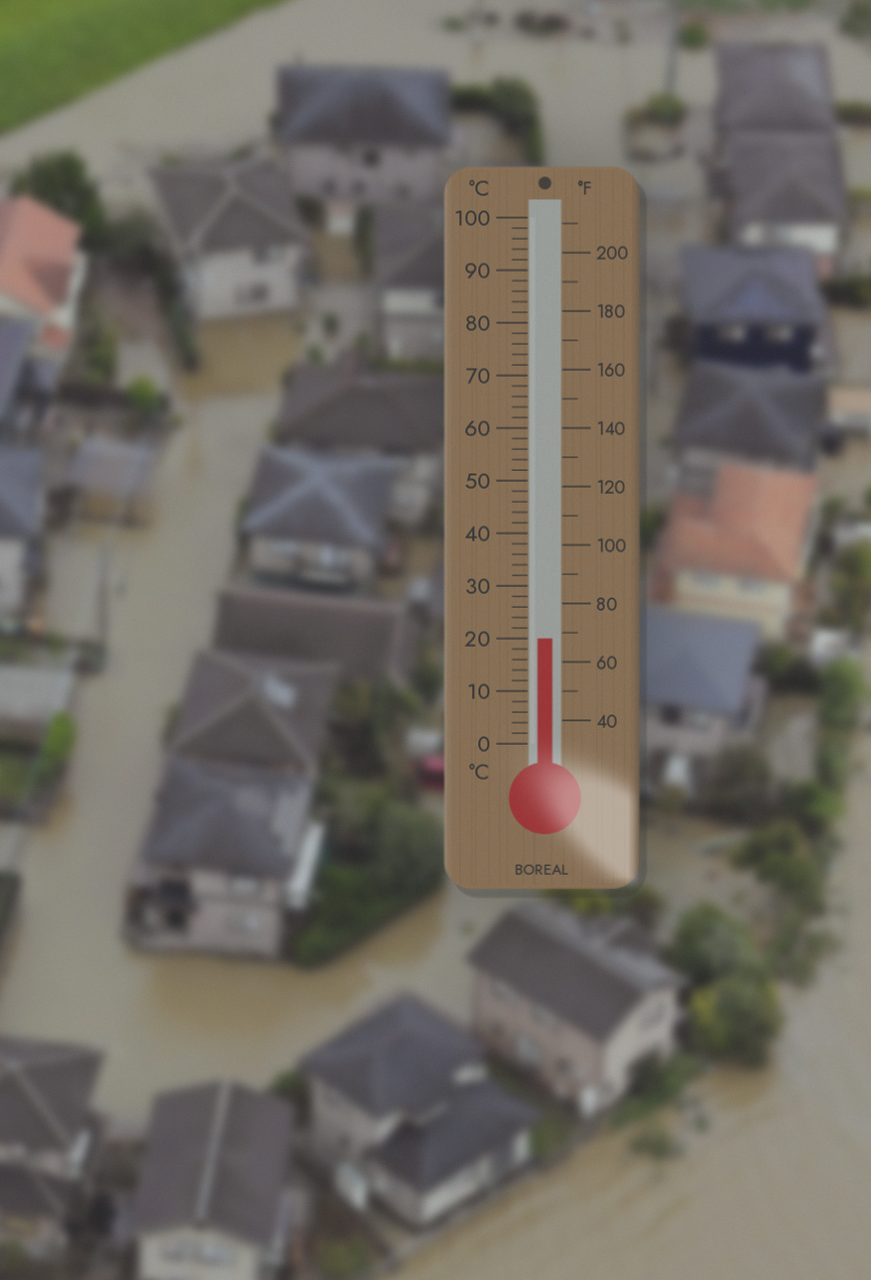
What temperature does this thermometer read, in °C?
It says 20 °C
